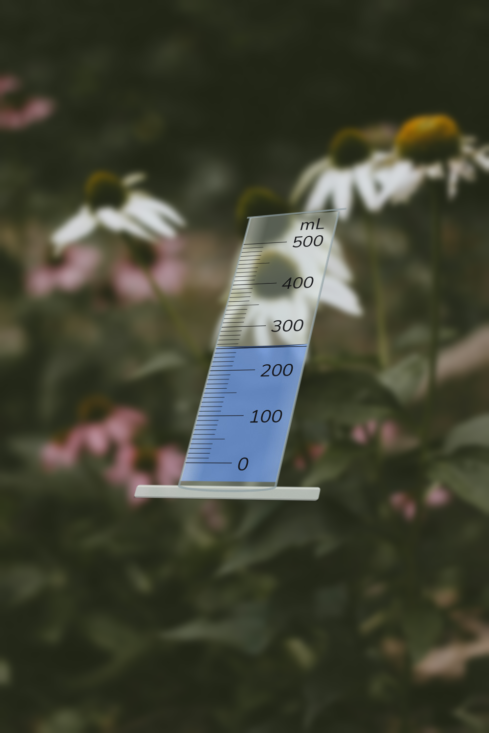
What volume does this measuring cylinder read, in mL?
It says 250 mL
